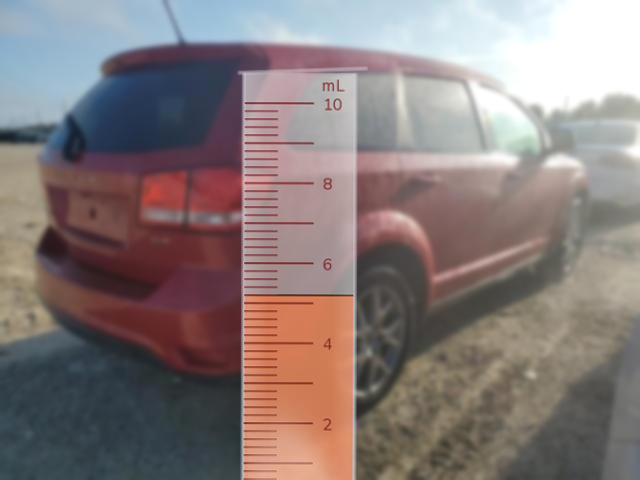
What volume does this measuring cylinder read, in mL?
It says 5.2 mL
